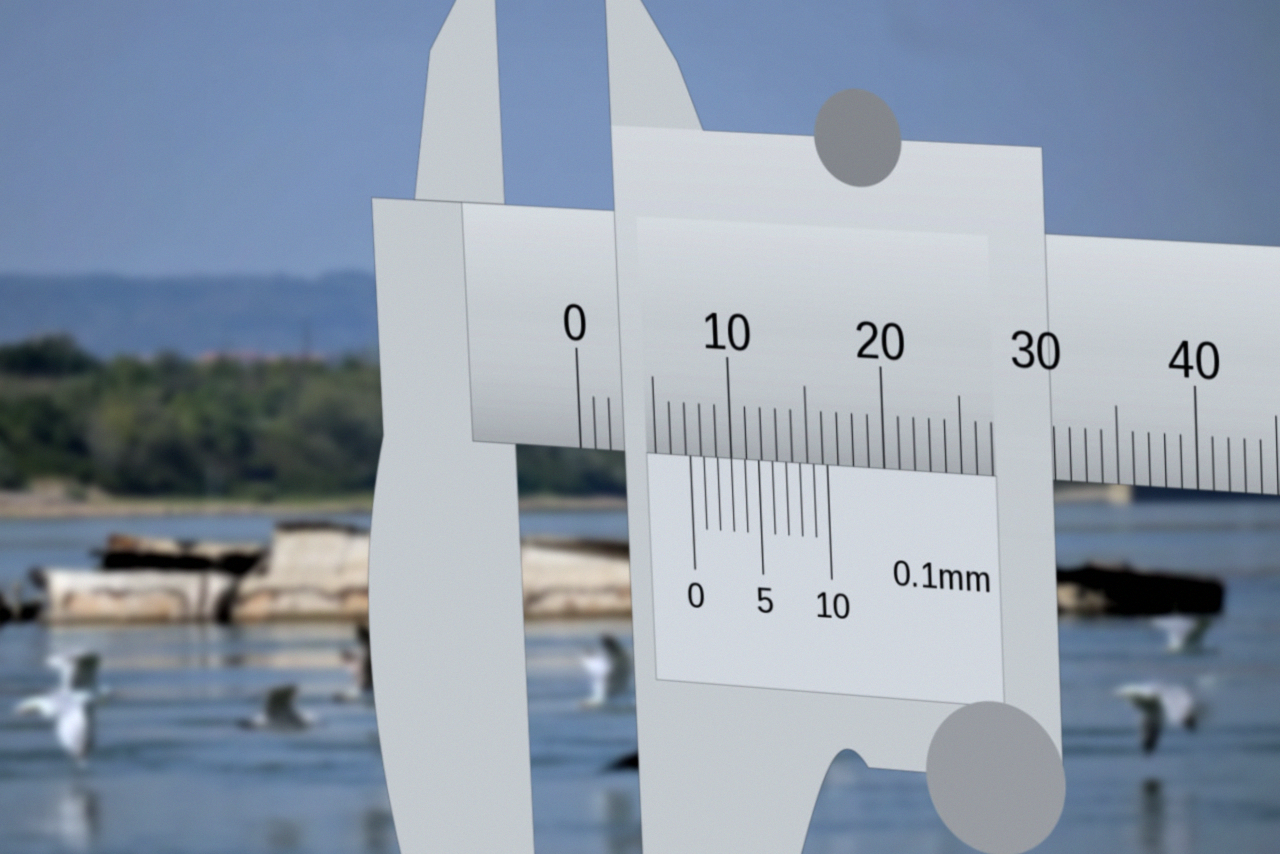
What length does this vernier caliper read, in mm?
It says 7.3 mm
